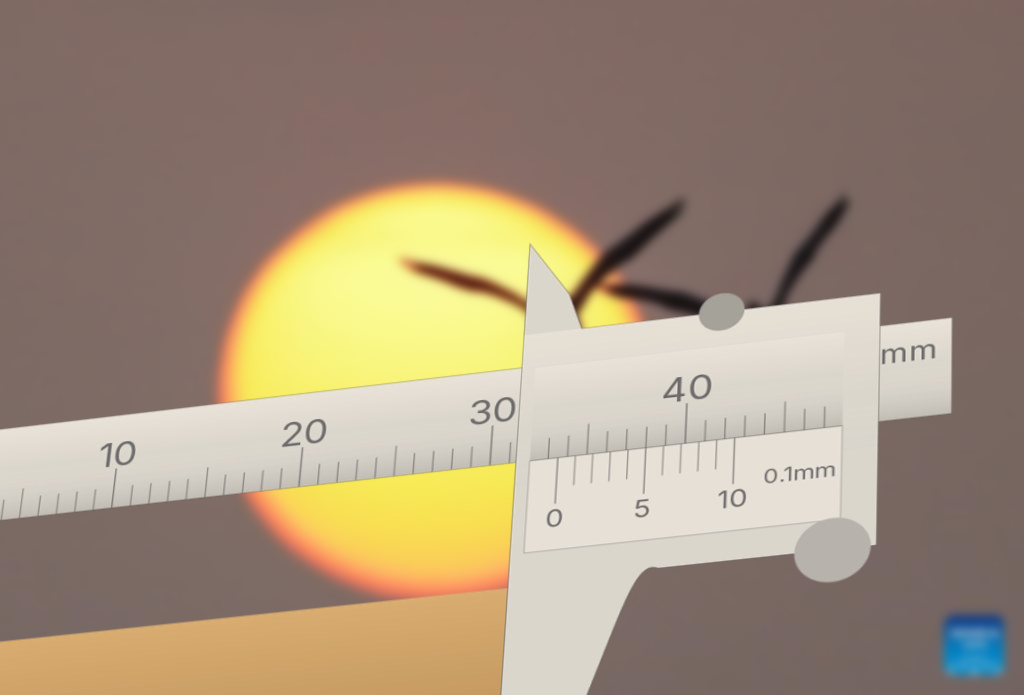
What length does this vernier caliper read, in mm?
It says 33.5 mm
